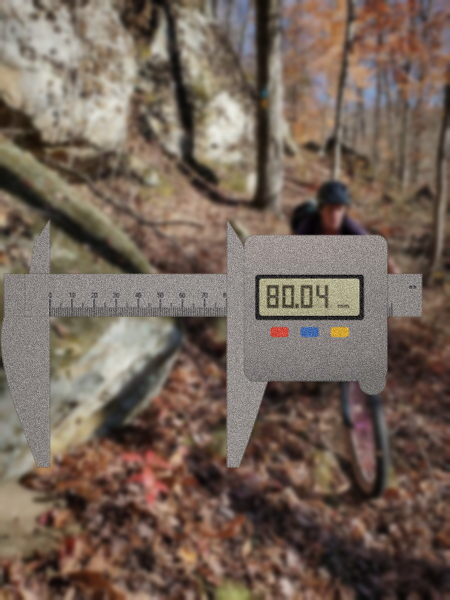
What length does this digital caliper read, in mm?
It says 80.04 mm
